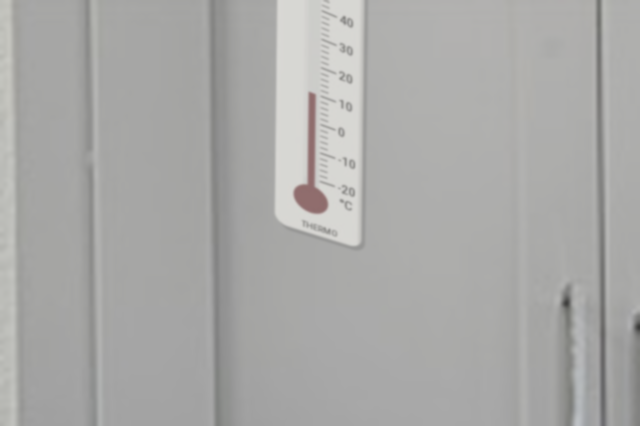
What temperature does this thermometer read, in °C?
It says 10 °C
